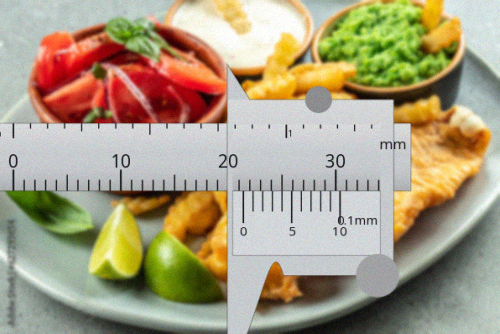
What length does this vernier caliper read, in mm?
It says 21.4 mm
